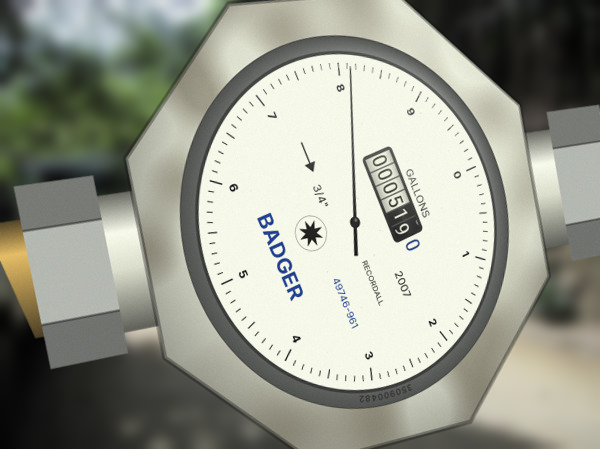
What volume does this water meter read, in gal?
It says 5188.1 gal
